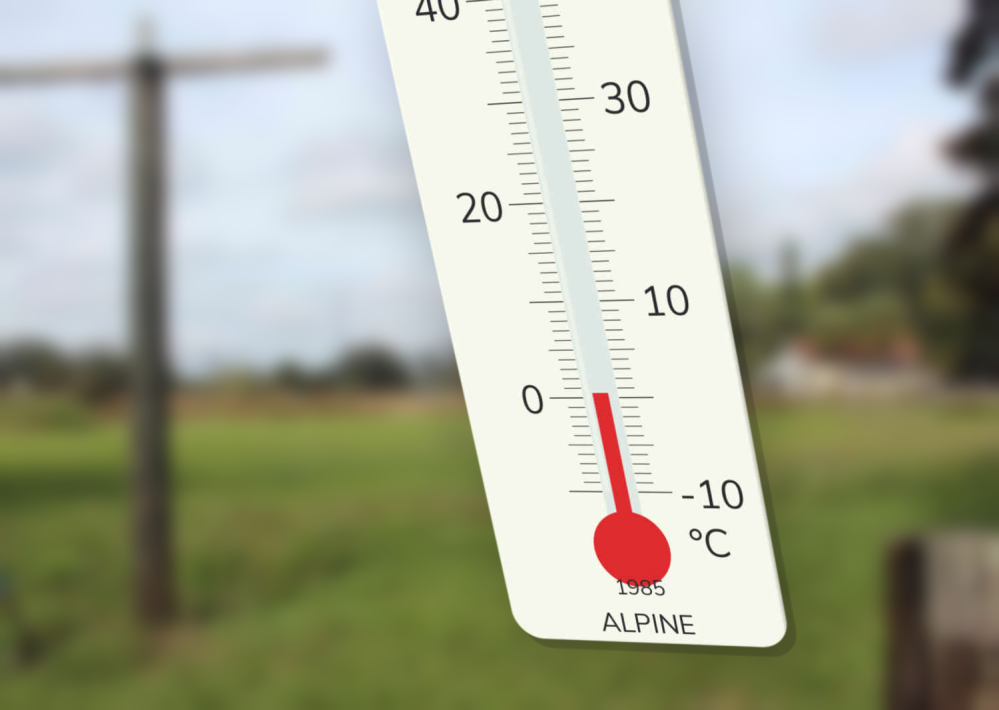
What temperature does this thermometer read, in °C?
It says 0.5 °C
